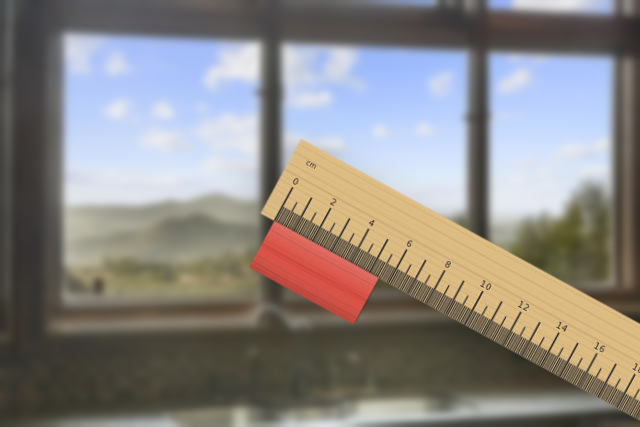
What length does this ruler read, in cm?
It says 5.5 cm
